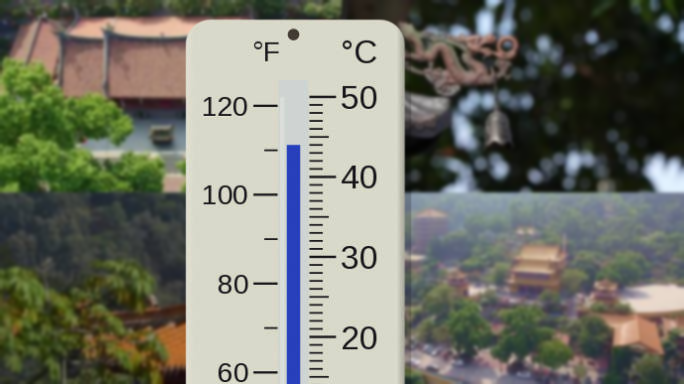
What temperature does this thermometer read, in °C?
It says 44 °C
